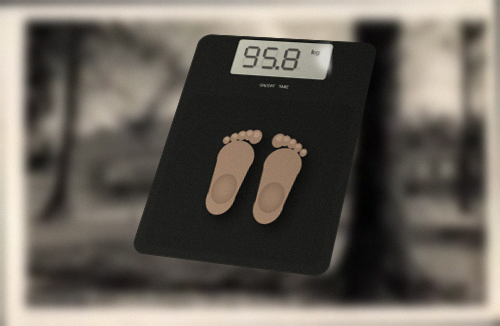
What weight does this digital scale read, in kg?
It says 95.8 kg
